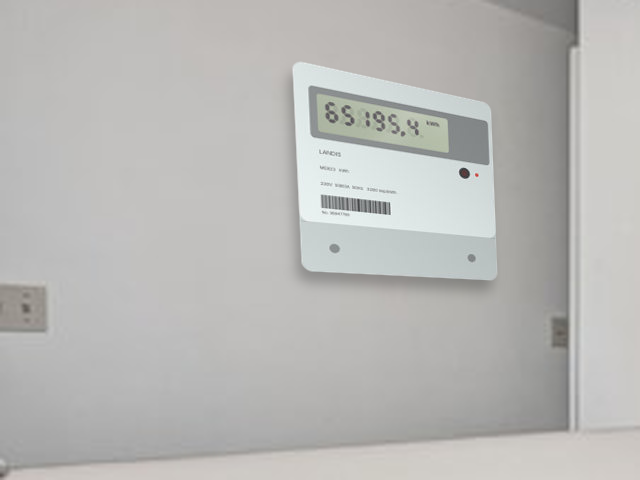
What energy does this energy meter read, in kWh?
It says 65195.4 kWh
